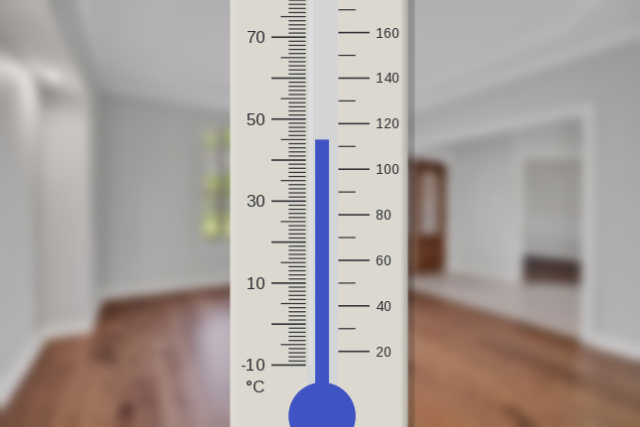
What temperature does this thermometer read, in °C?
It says 45 °C
